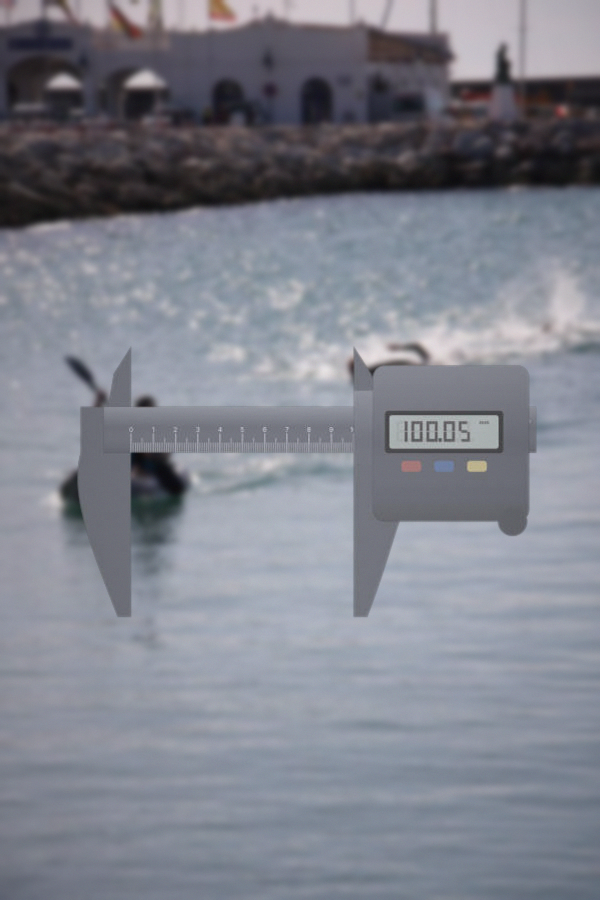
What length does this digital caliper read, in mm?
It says 100.05 mm
